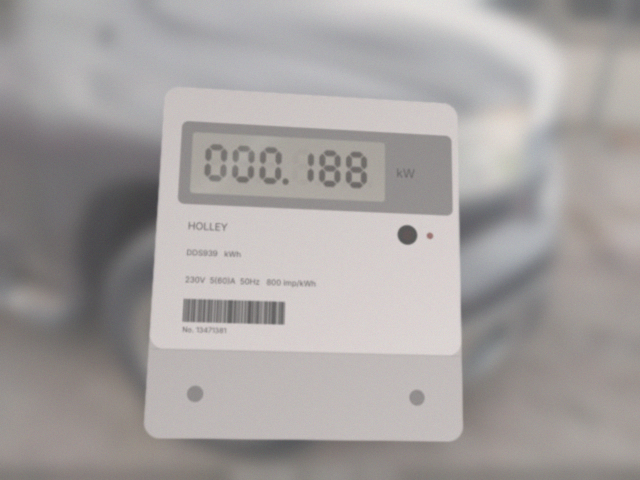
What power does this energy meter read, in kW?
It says 0.188 kW
